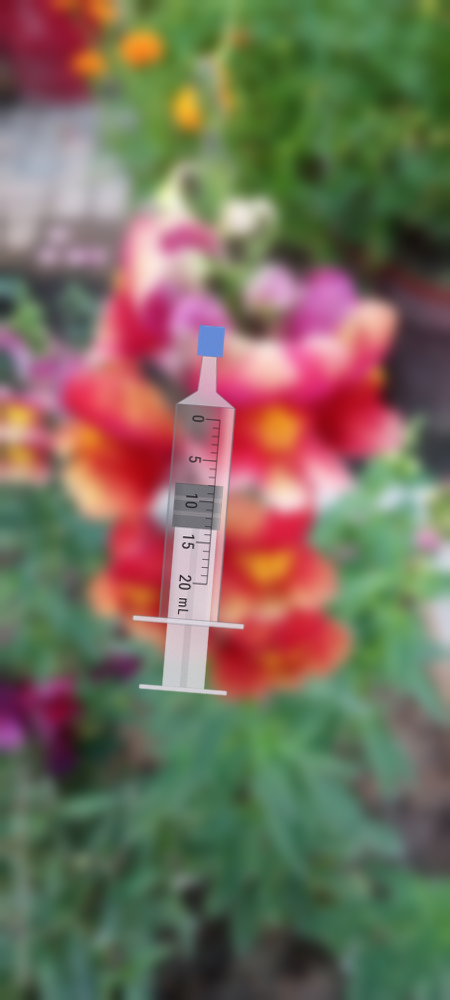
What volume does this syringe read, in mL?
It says 8 mL
